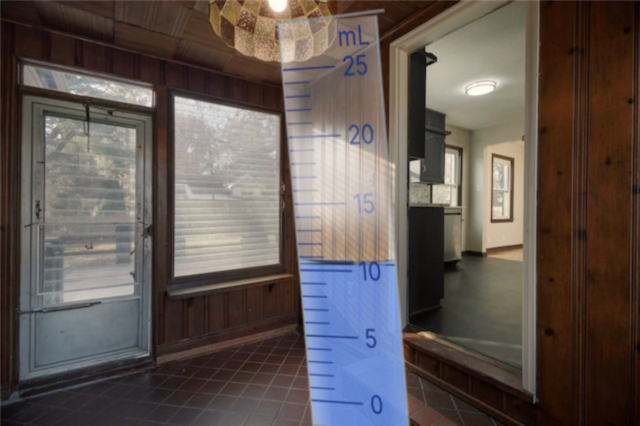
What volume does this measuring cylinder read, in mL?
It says 10.5 mL
